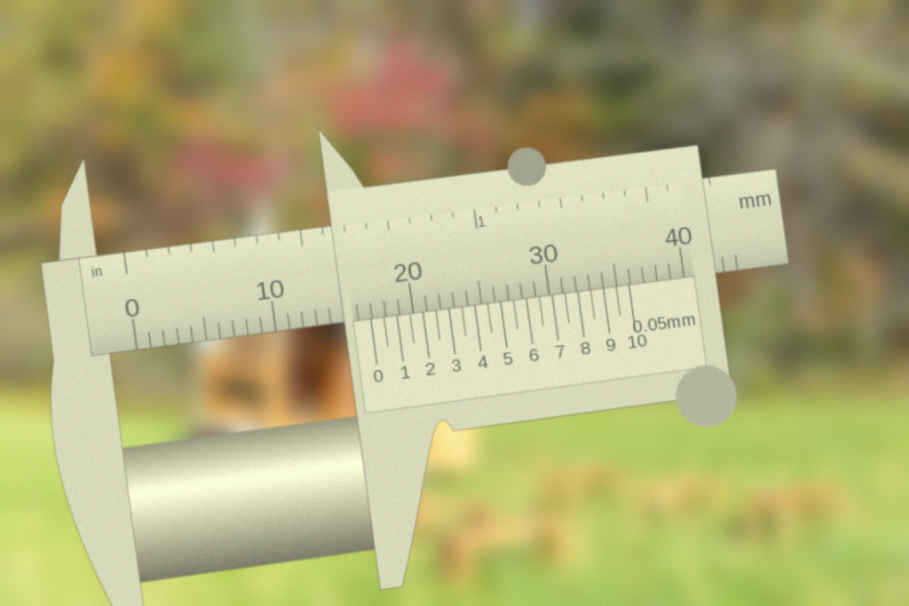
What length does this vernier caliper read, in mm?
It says 16.9 mm
